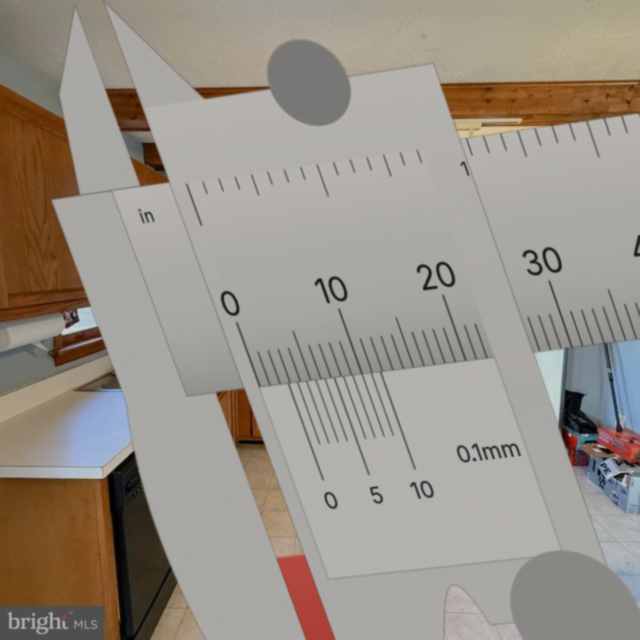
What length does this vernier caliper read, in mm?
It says 2.8 mm
